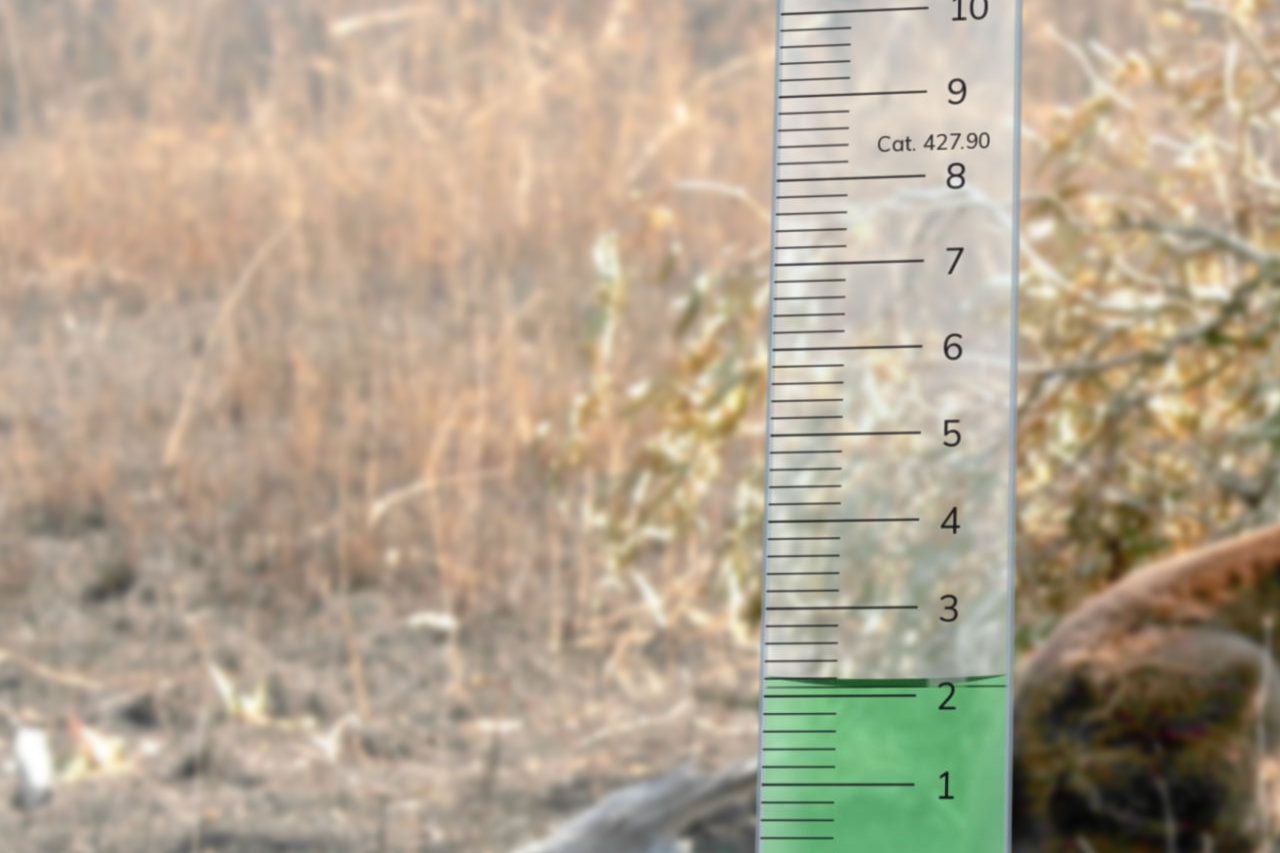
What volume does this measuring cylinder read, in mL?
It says 2.1 mL
